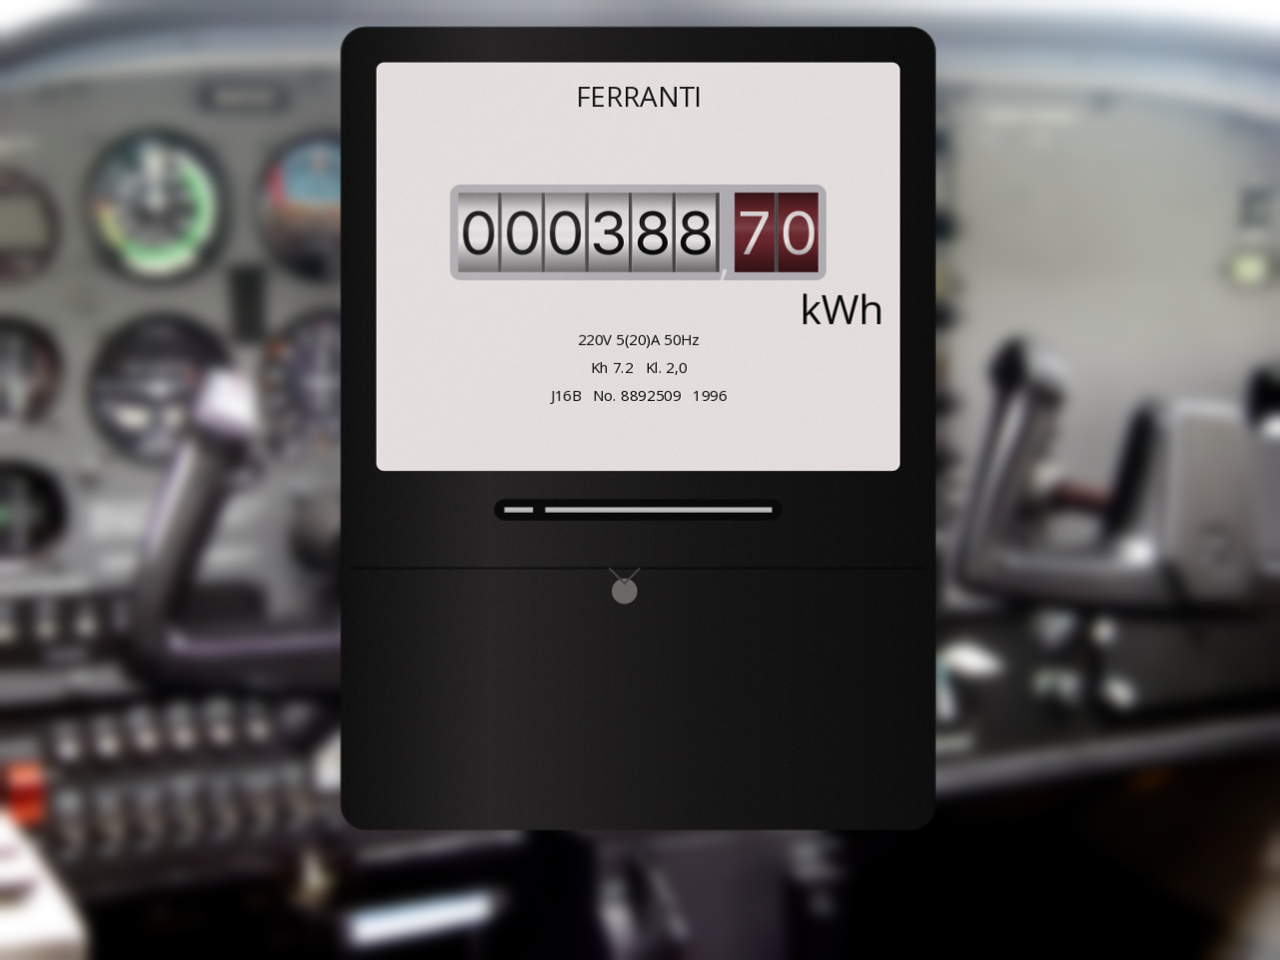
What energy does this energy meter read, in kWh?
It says 388.70 kWh
